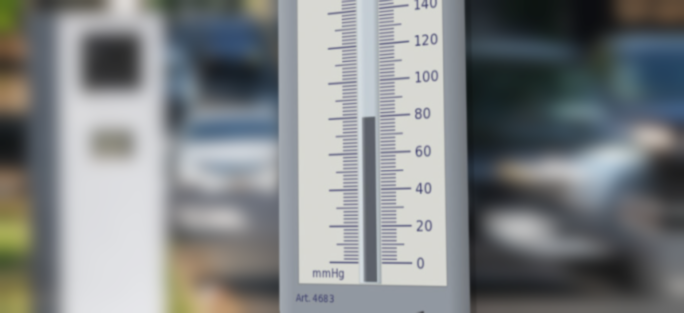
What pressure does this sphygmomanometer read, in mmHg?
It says 80 mmHg
